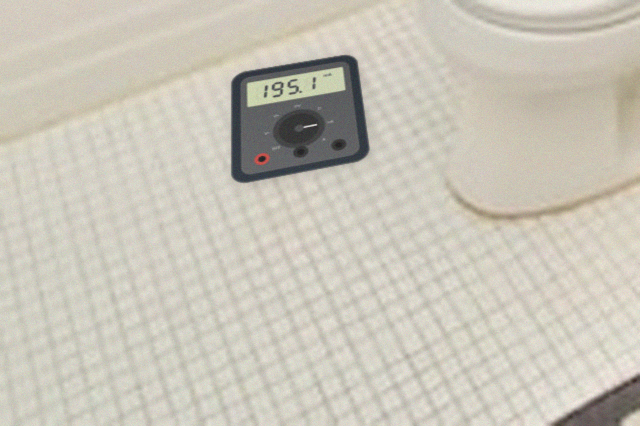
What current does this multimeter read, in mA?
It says 195.1 mA
